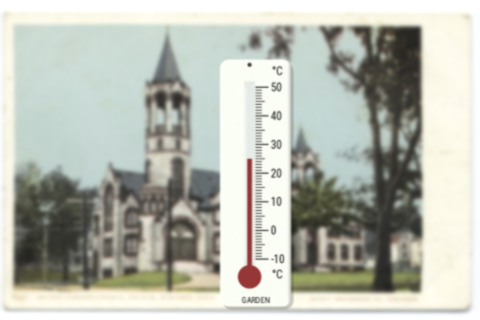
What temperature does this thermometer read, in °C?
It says 25 °C
